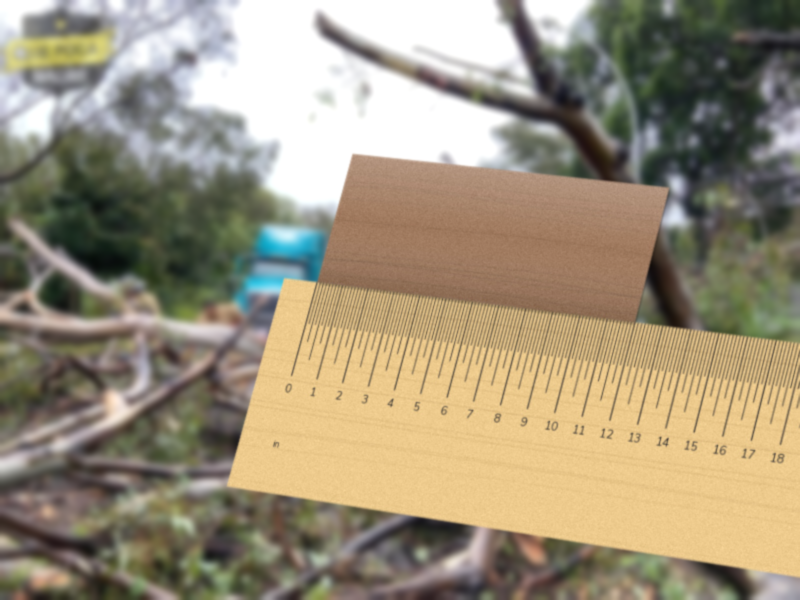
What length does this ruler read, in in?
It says 12 in
